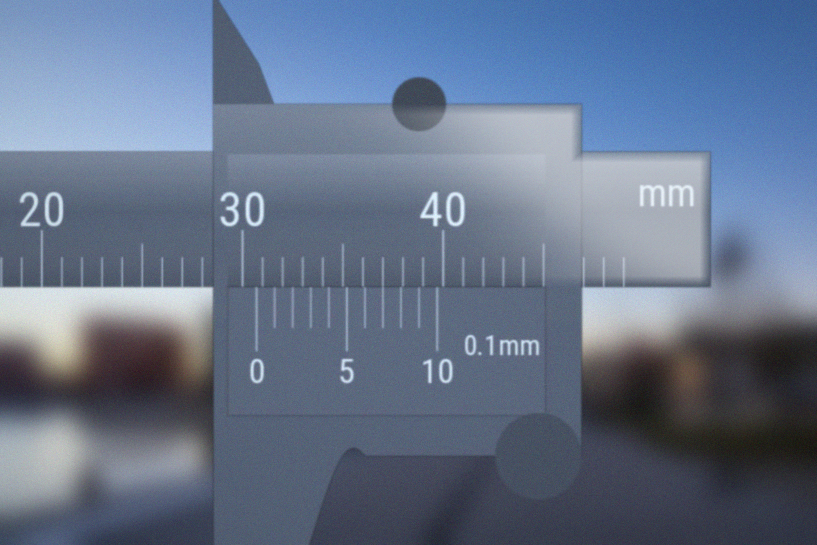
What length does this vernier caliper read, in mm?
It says 30.7 mm
